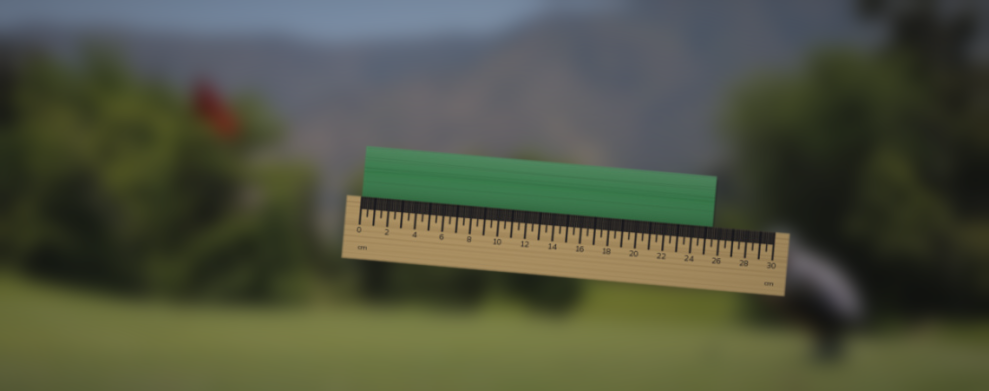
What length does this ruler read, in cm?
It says 25.5 cm
